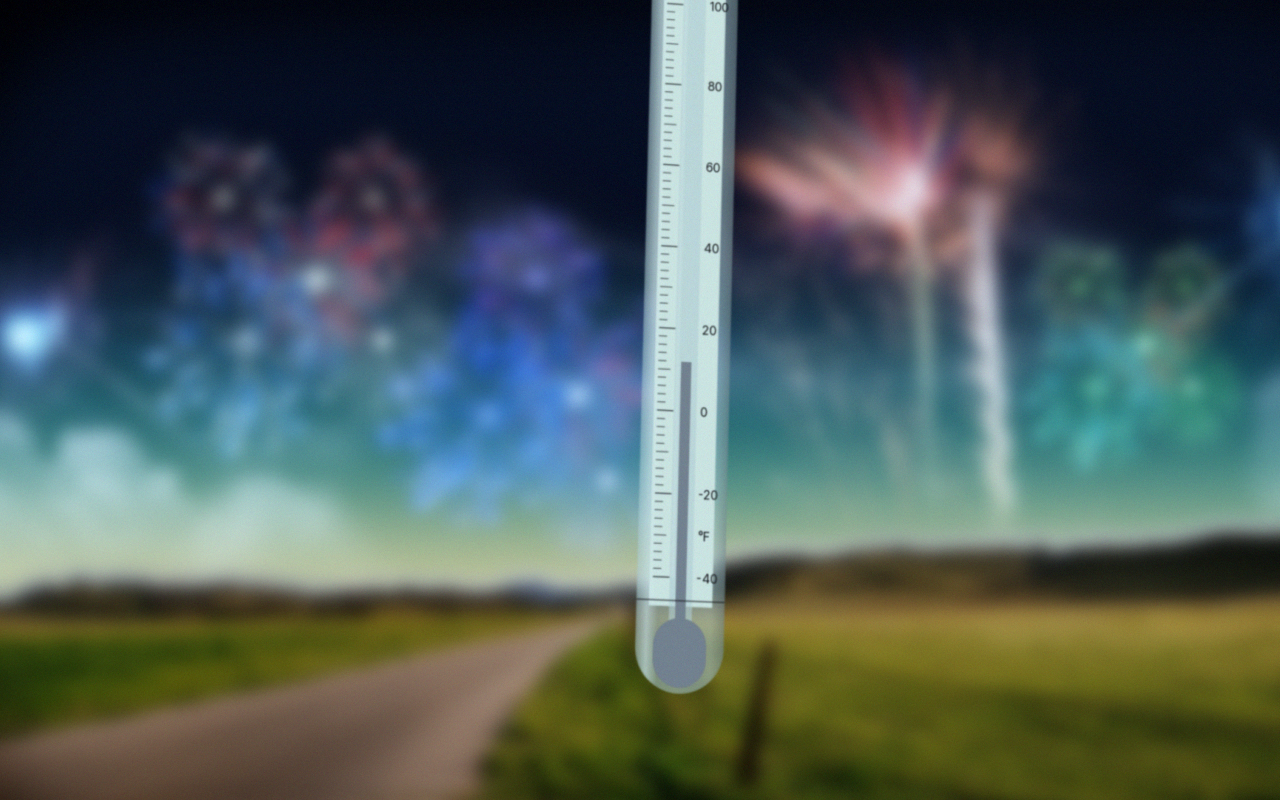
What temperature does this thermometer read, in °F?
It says 12 °F
